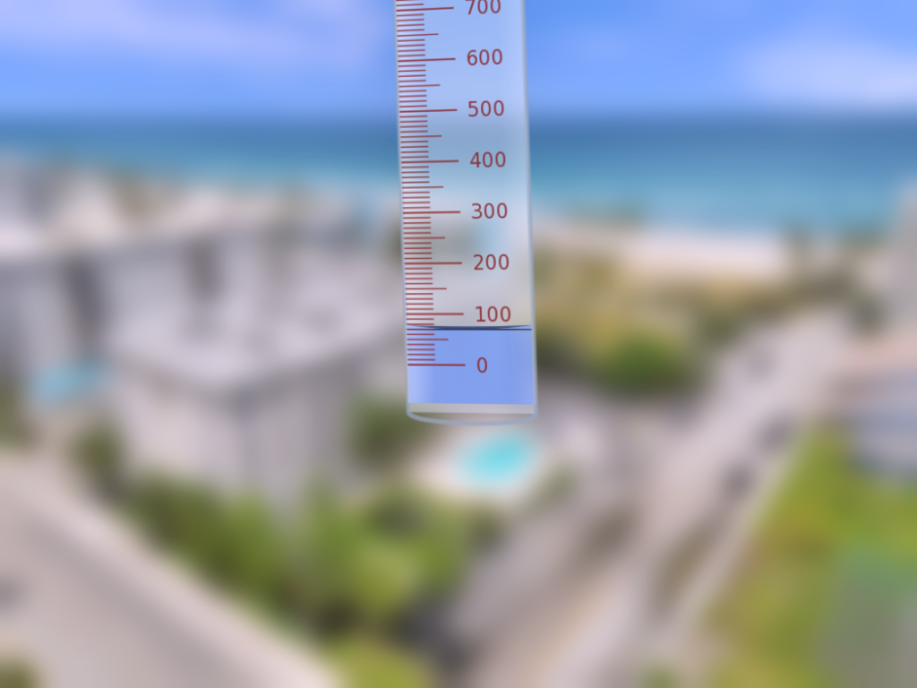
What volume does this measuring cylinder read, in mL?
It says 70 mL
